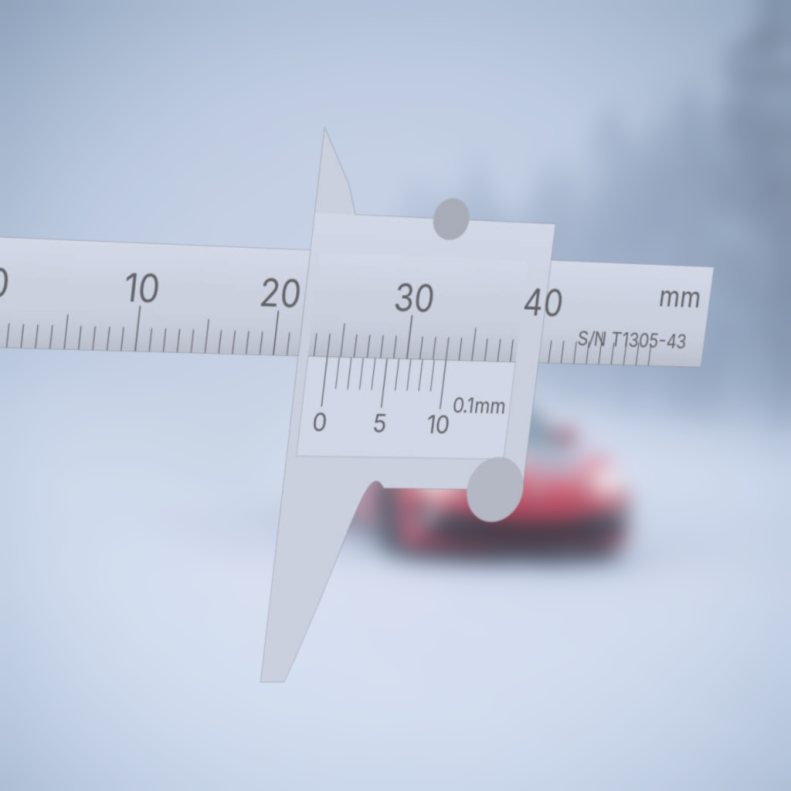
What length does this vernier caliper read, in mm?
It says 24.0 mm
